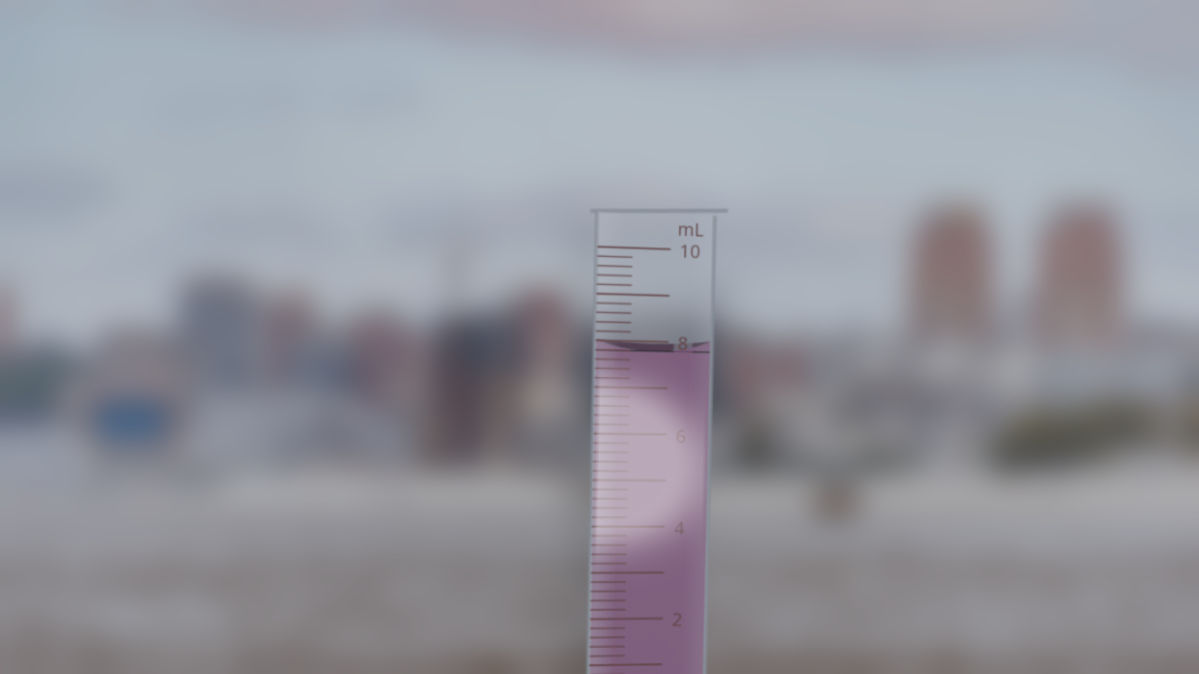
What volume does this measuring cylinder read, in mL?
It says 7.8 mL
